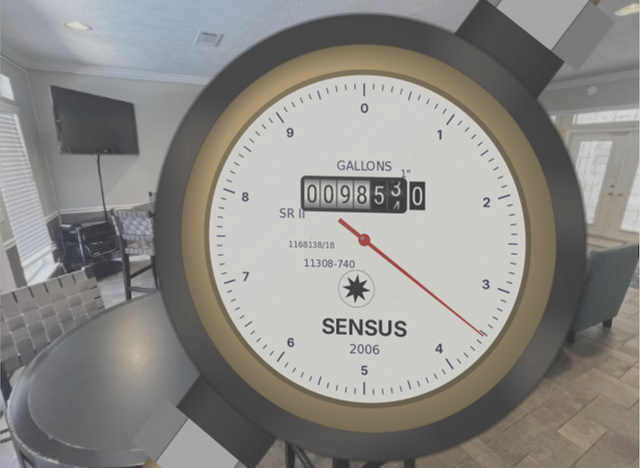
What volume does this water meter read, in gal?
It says 98533.5 gal
